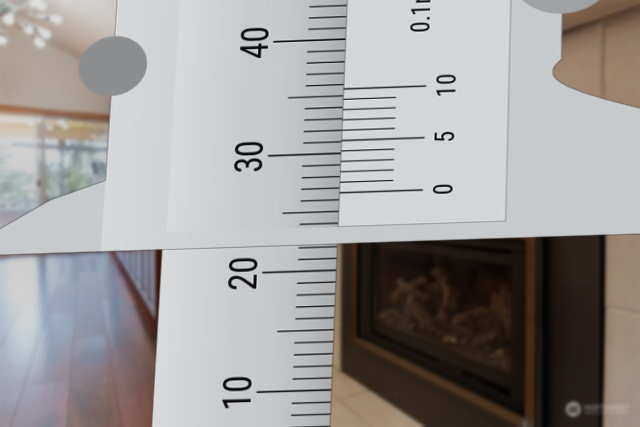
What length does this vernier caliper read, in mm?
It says 26.6 mm
